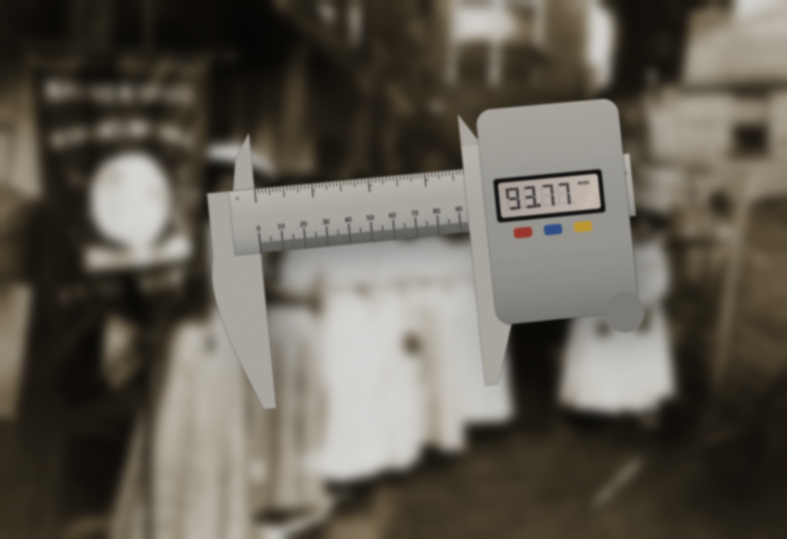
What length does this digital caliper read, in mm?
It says 93.77 mm
